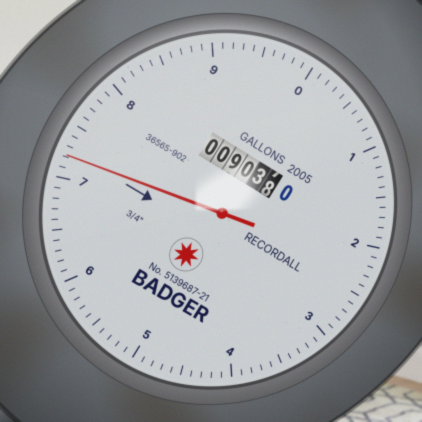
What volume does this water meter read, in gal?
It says 90377.2 gal
